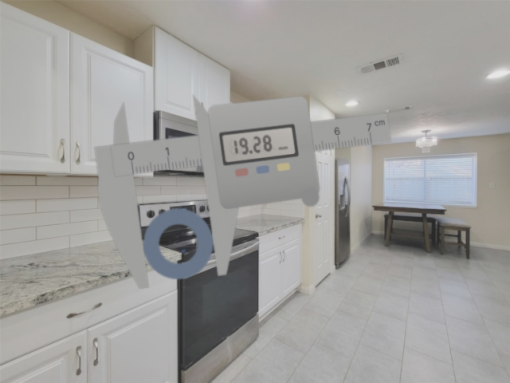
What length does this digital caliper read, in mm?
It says 19.28 mm
